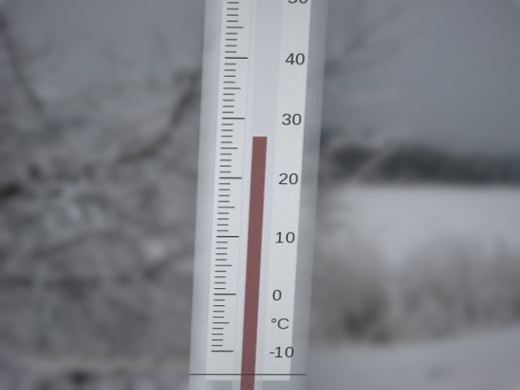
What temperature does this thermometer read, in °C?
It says 27 °C
